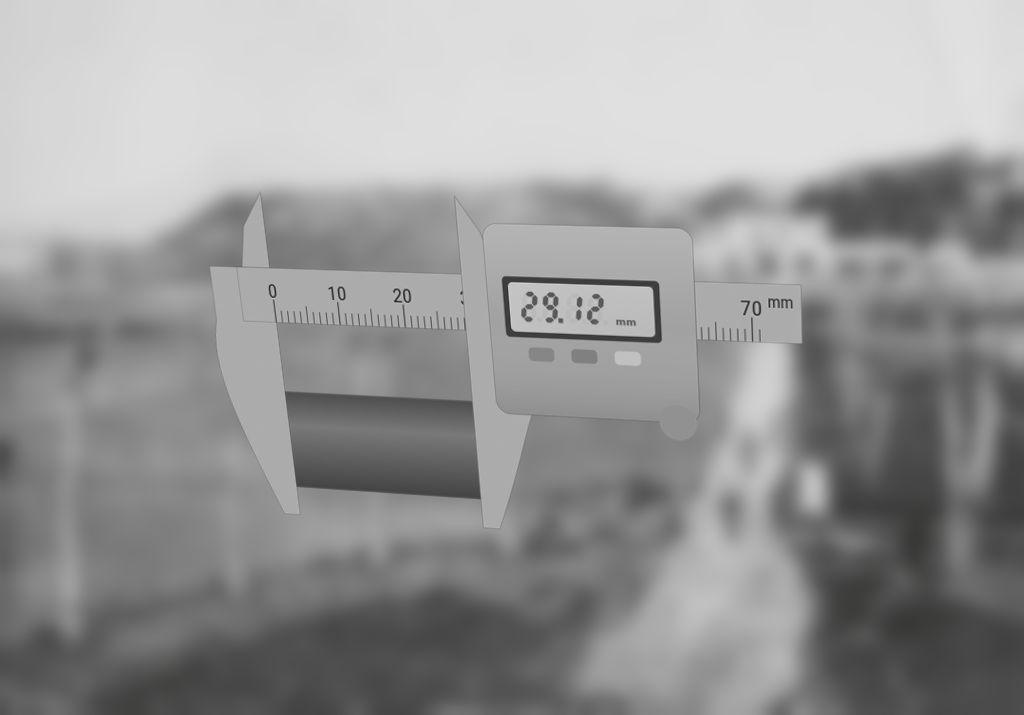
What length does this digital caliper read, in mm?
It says 29.12 mm
